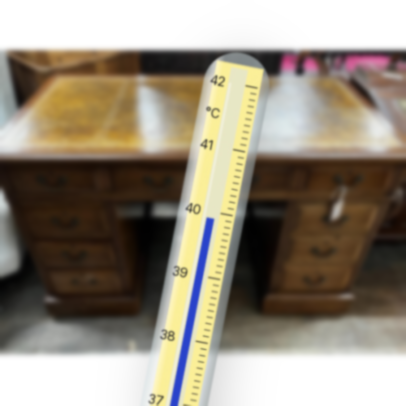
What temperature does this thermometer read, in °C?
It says 39.9 °C
